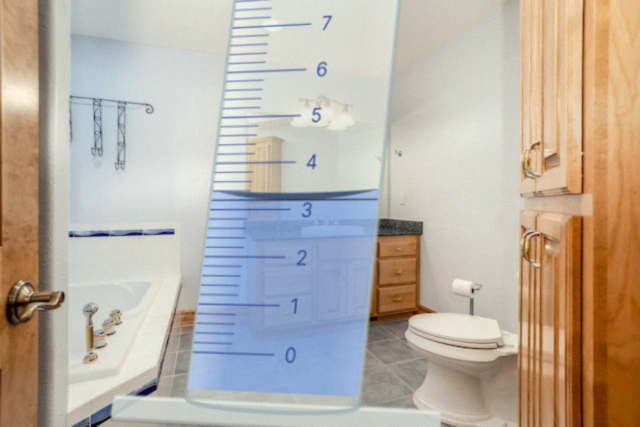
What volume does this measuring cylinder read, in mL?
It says 3.2 mL
